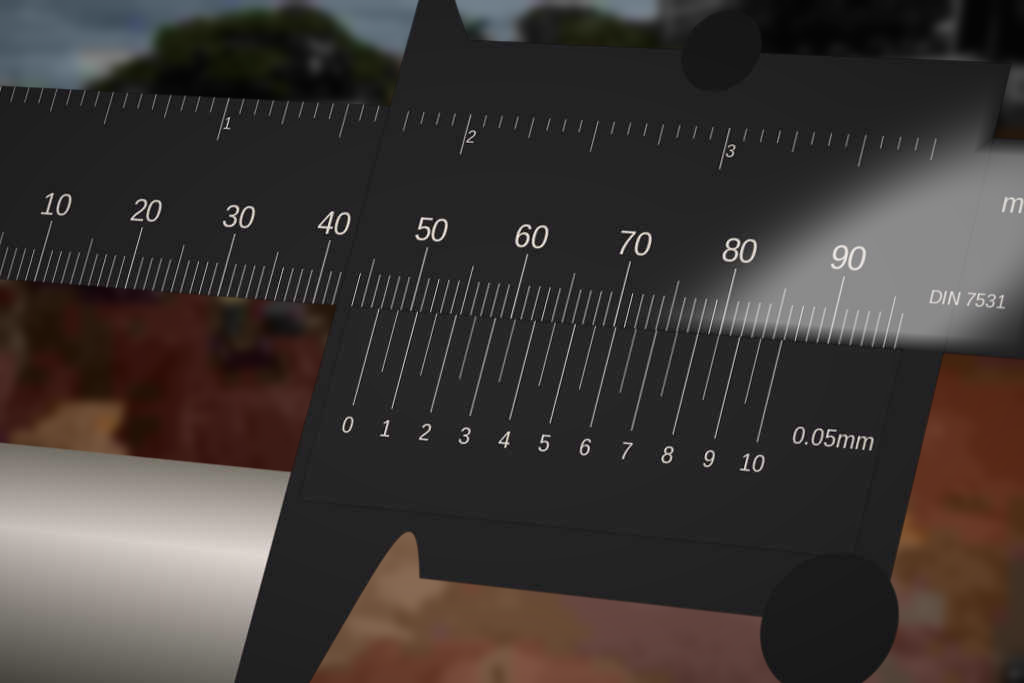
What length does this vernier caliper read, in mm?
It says 46.8 mm
